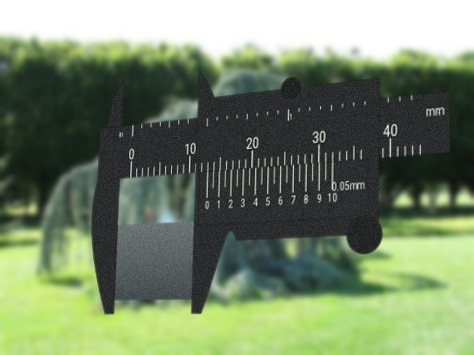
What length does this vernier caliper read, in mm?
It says 13.0 mm
